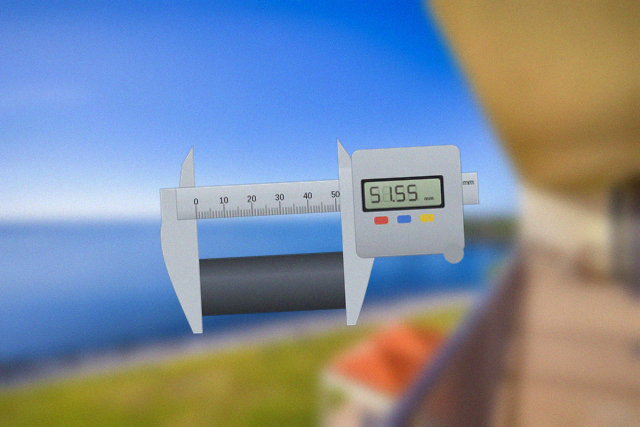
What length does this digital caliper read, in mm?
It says 51.55 mm
